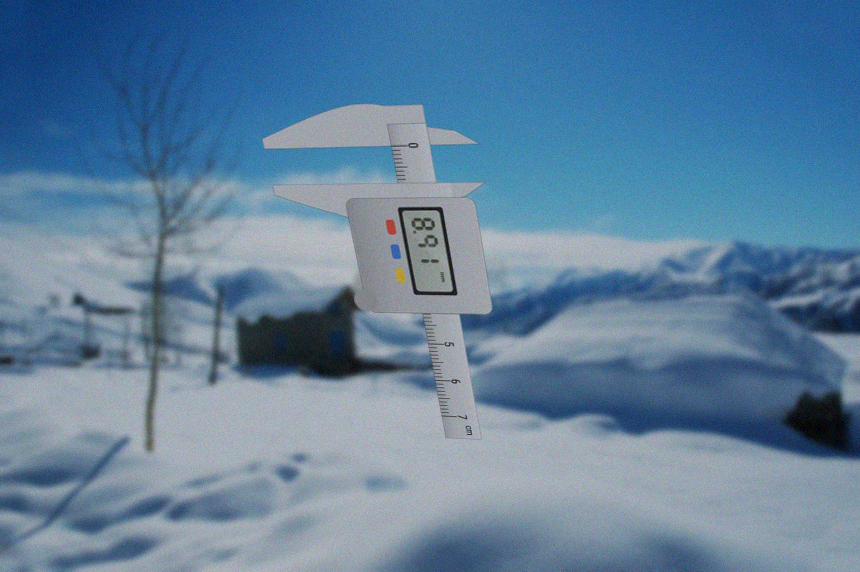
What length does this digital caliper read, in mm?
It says 8.91 mm
